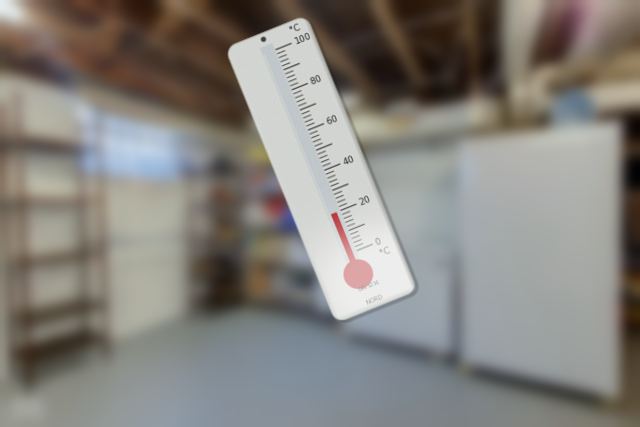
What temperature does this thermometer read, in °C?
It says 20 °C
